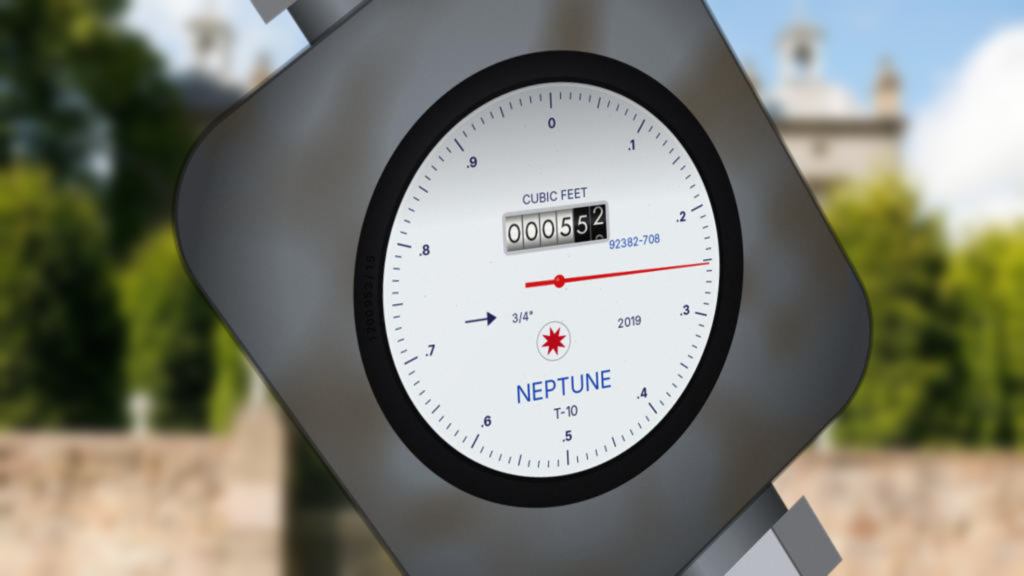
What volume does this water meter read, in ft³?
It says 552.25 ft³
